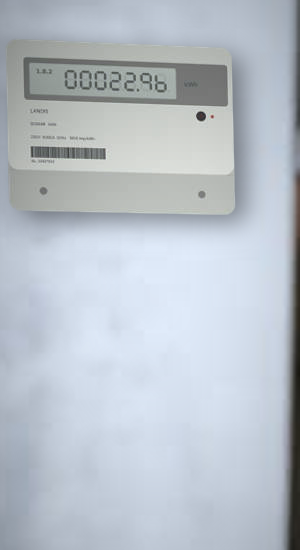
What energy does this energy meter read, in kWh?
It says 22.96 kWh
